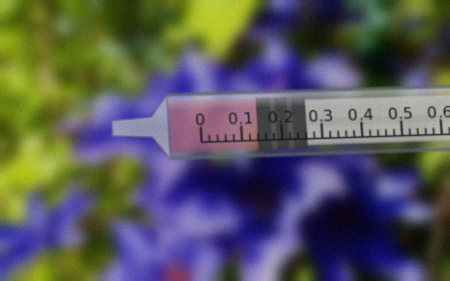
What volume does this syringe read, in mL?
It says 0.14 mL
